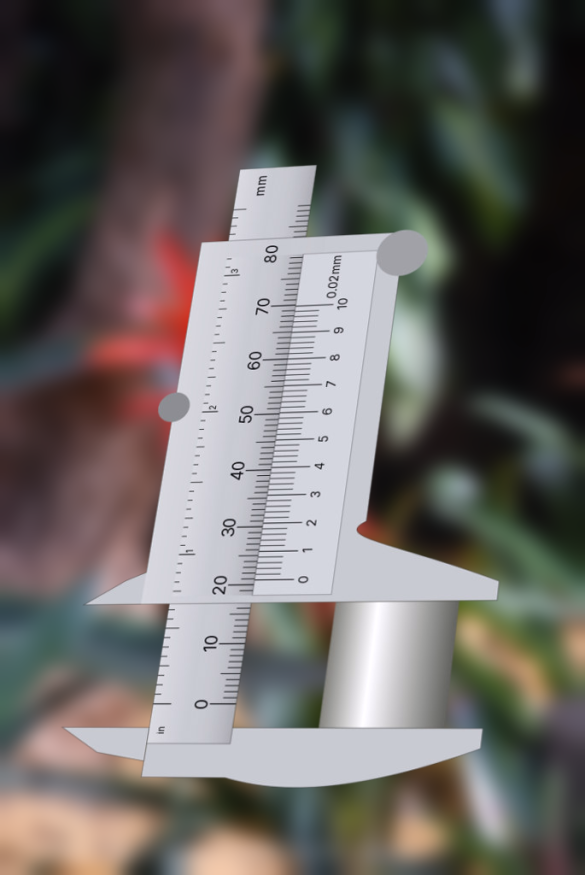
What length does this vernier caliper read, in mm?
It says 20.8 mm
